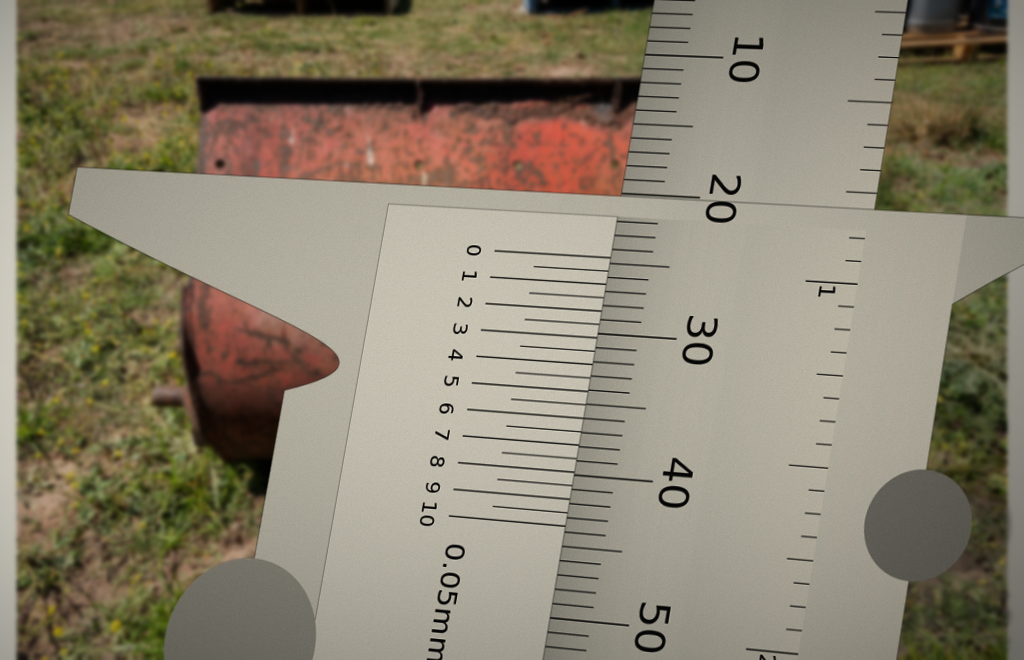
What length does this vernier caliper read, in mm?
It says 24.6 mm
